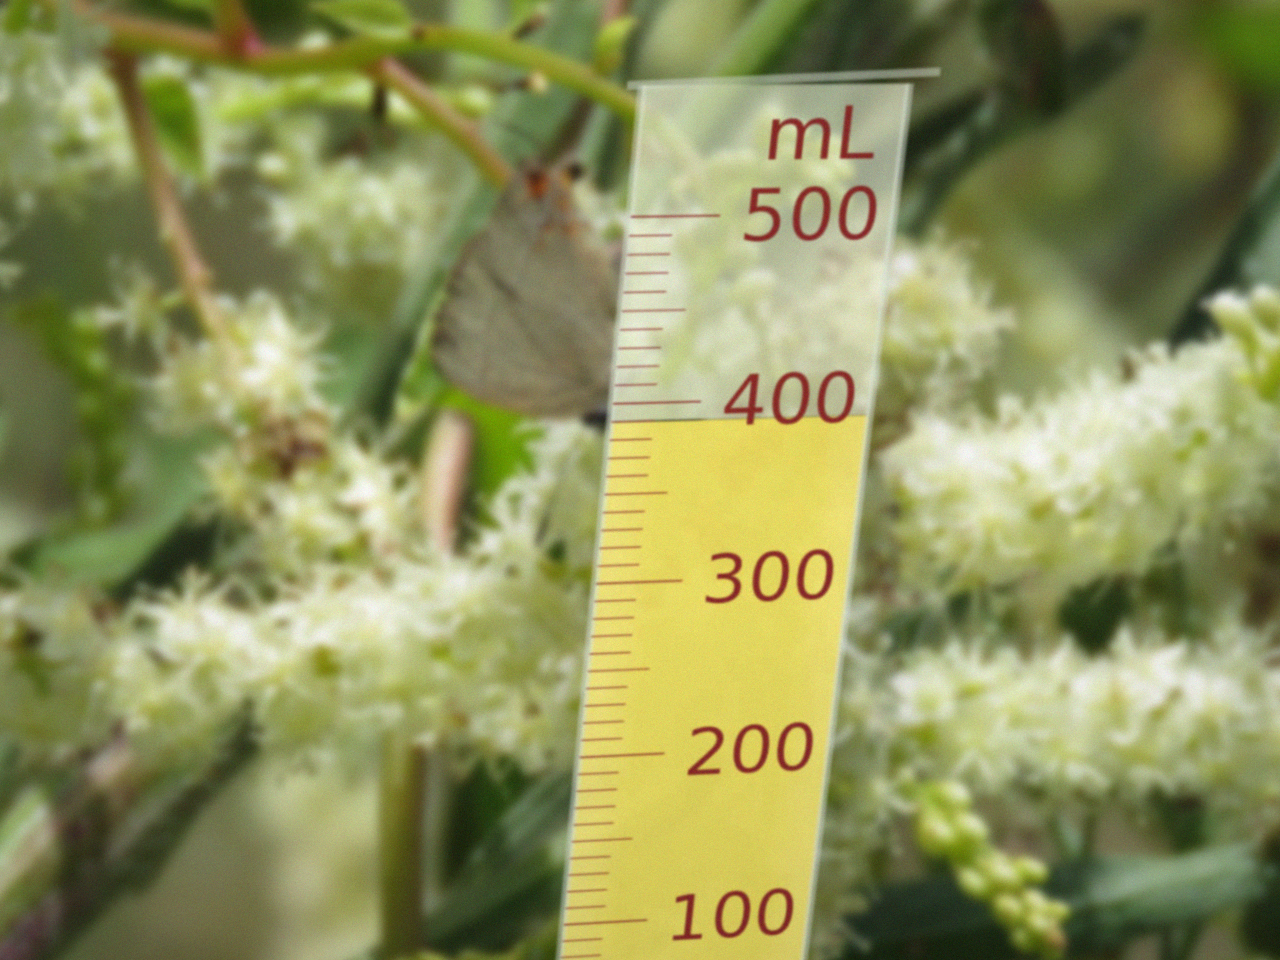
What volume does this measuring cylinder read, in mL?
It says 390 mL
